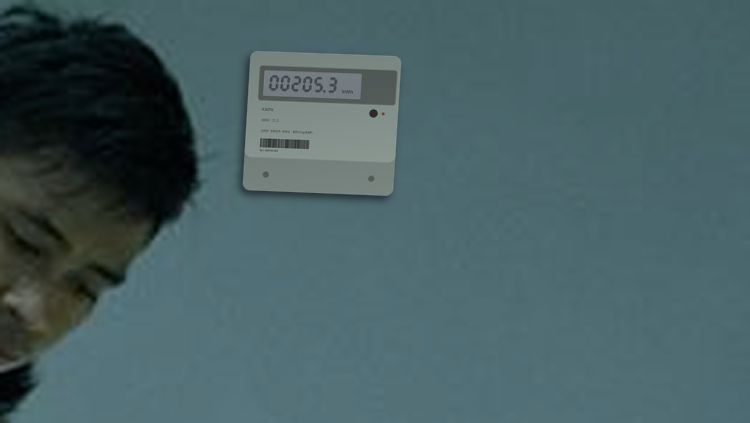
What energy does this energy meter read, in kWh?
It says 205.3 kWh
